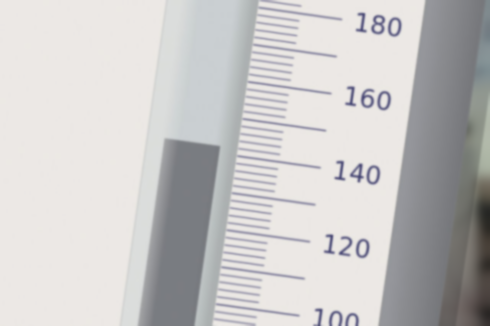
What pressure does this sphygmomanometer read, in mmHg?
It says 142 mmHg
